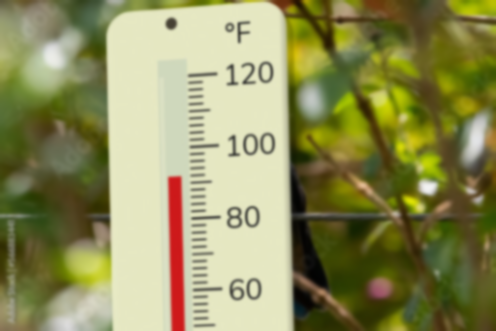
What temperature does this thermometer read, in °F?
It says 92 °F
